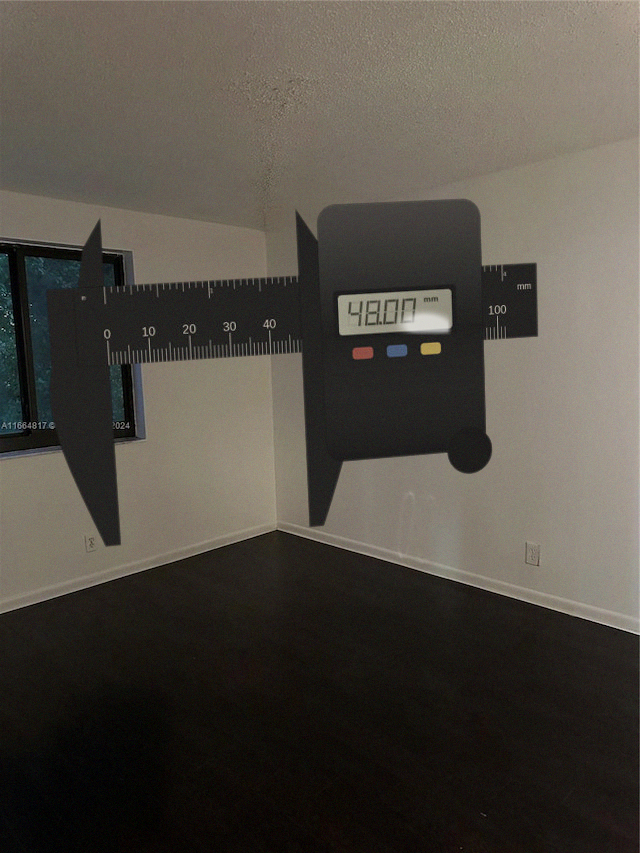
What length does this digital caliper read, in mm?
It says 48.00 mm
